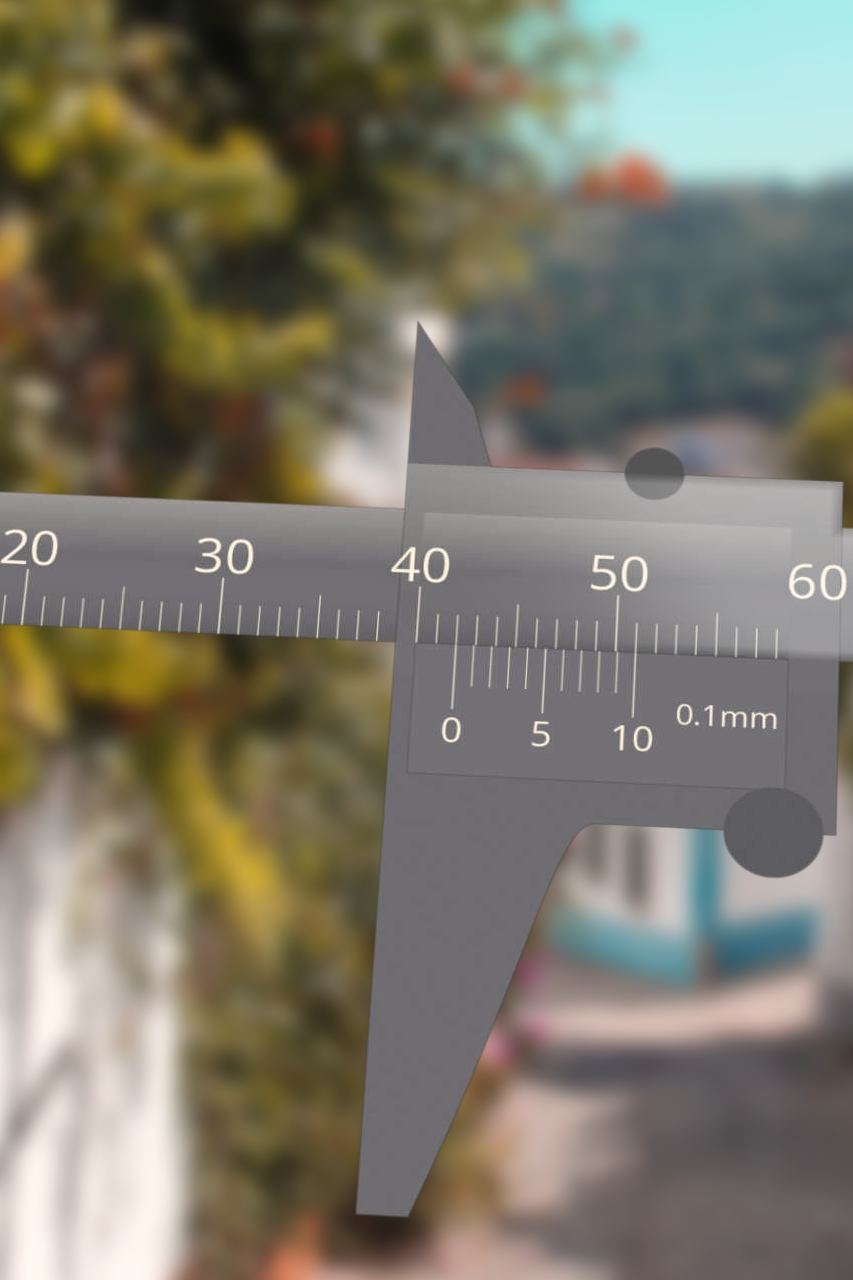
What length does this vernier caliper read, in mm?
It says 42.0 mm
